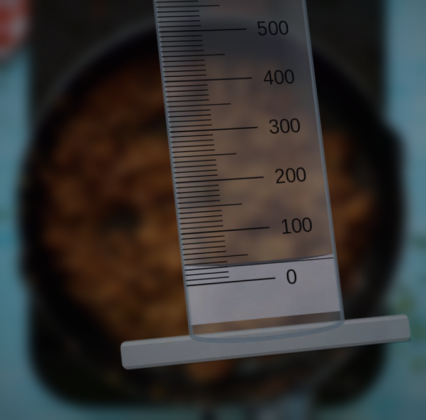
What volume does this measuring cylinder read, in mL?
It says 30 mL
